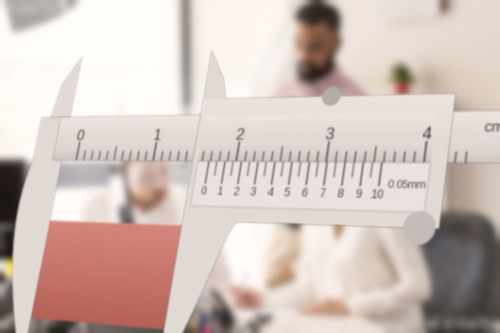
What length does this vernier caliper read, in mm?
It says 16.8 mm
